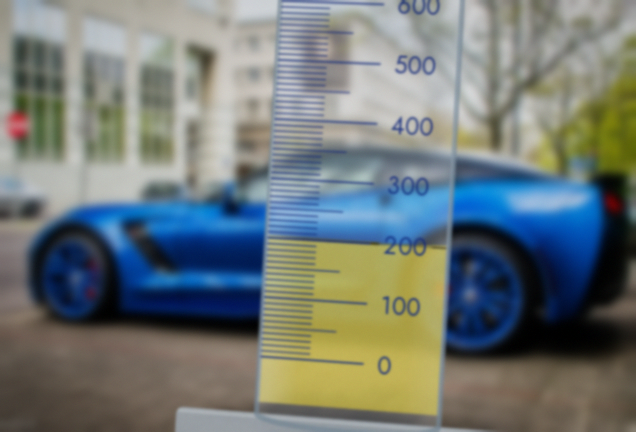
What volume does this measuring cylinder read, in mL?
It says 200 mL
